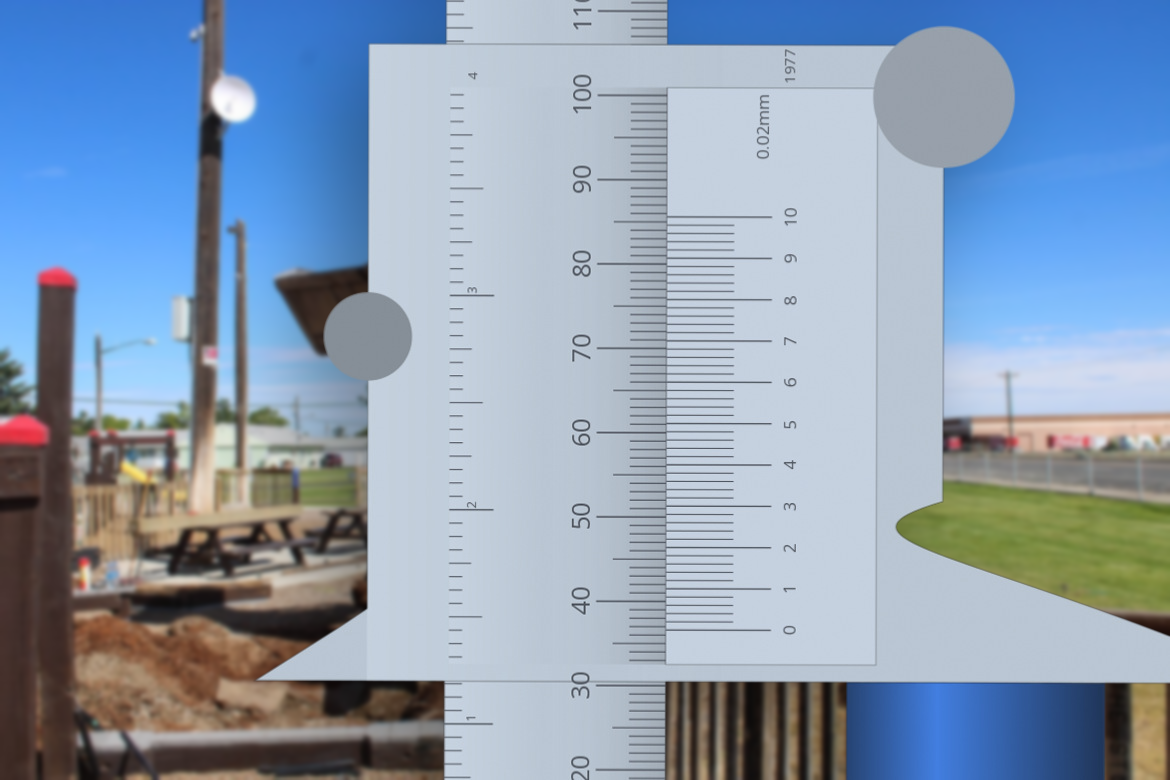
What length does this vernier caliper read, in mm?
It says 36.6 mm
